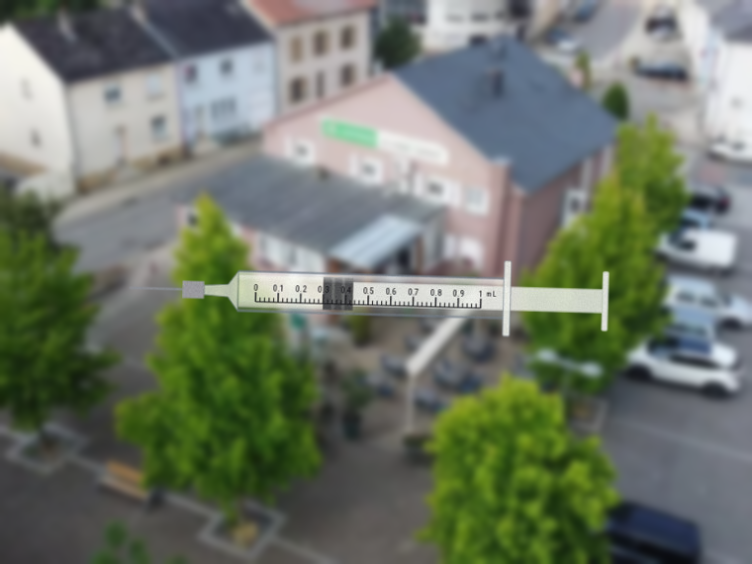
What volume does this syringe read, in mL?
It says 0.3 mL
